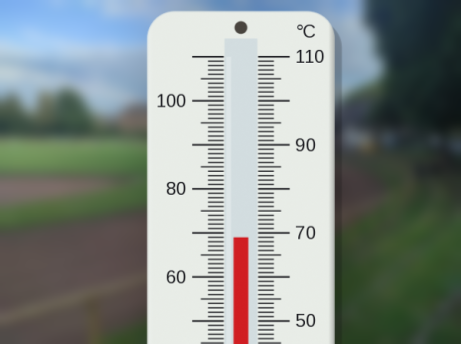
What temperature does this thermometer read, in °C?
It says 69 °C
